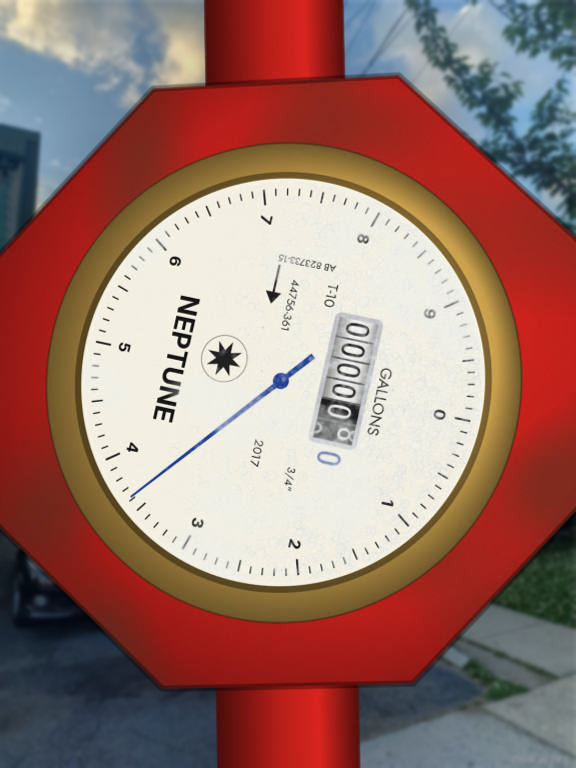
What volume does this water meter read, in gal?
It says 83.6 gal
